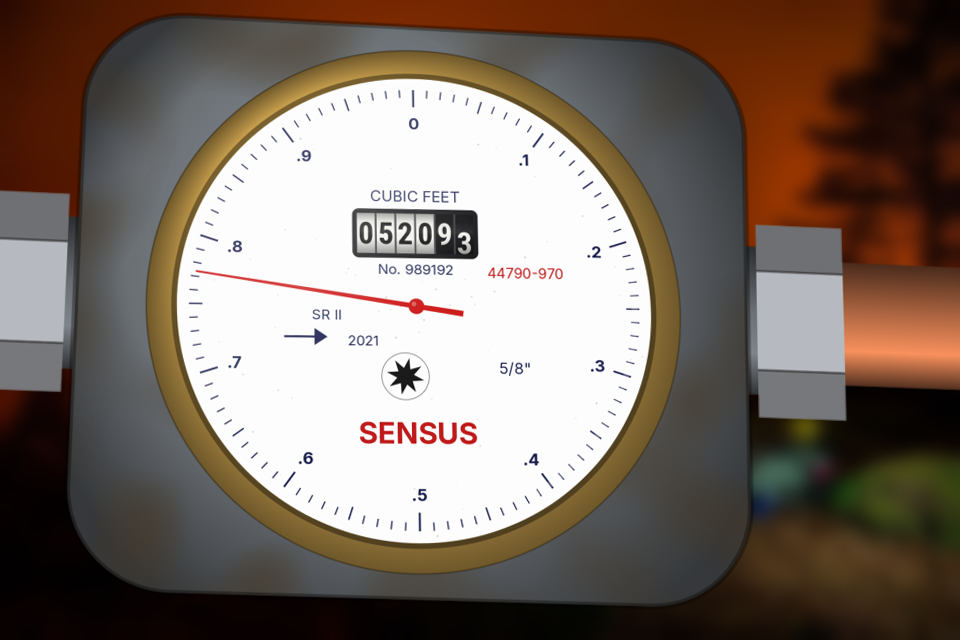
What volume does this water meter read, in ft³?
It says 52092.77 ft³
